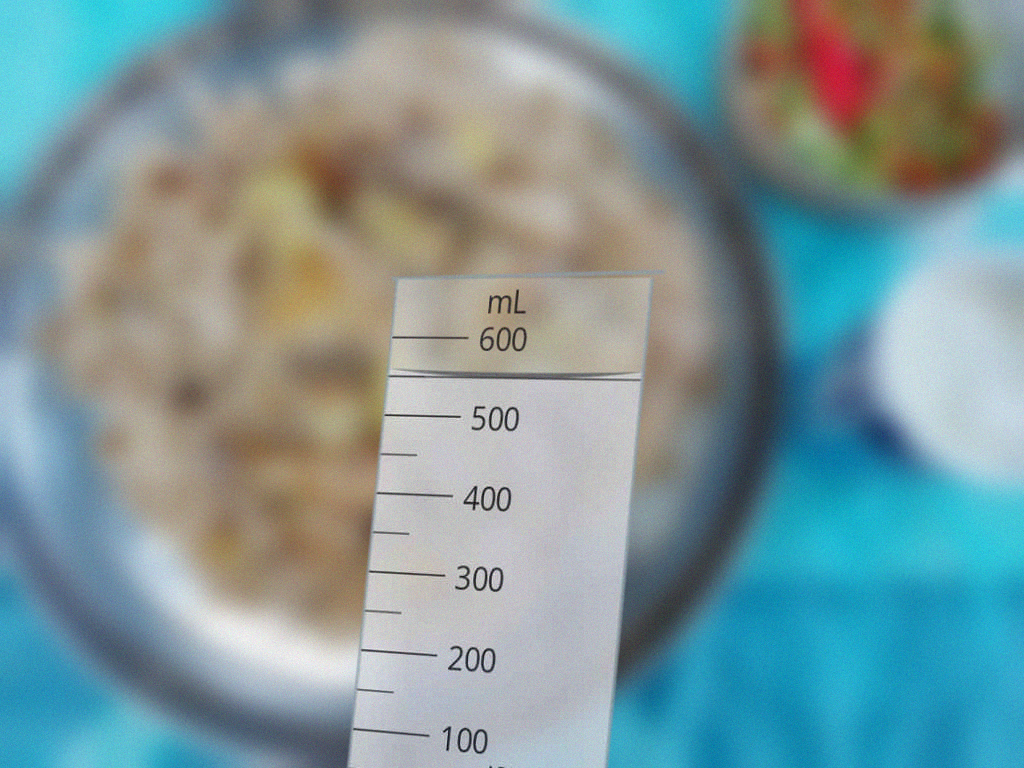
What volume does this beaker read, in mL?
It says 550 mL
